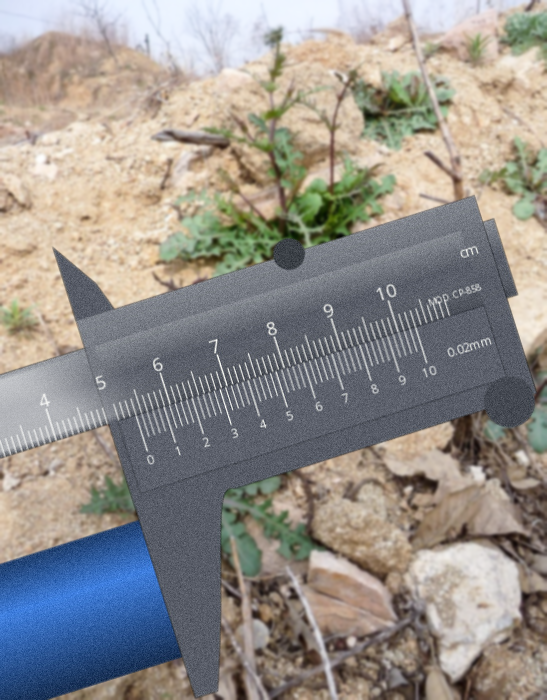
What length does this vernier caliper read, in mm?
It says 54.0 mm
